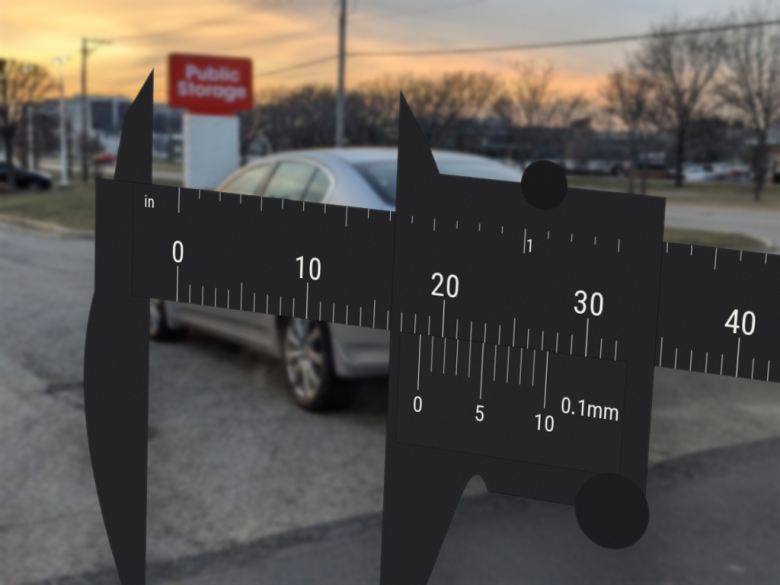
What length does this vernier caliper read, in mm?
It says 18.4 mm
